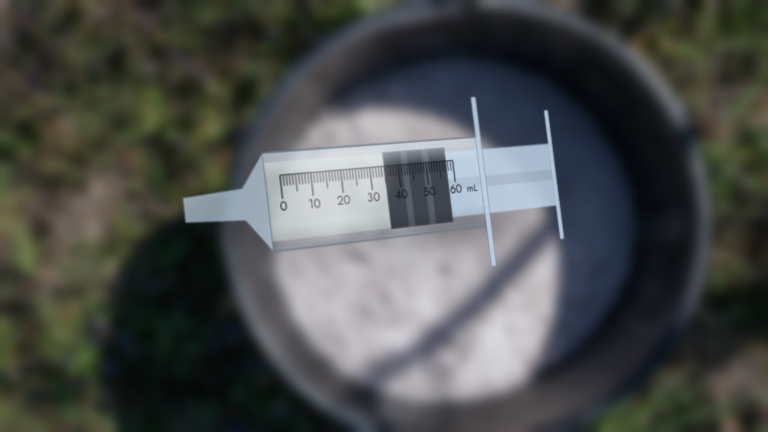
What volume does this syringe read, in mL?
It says 35 mL
